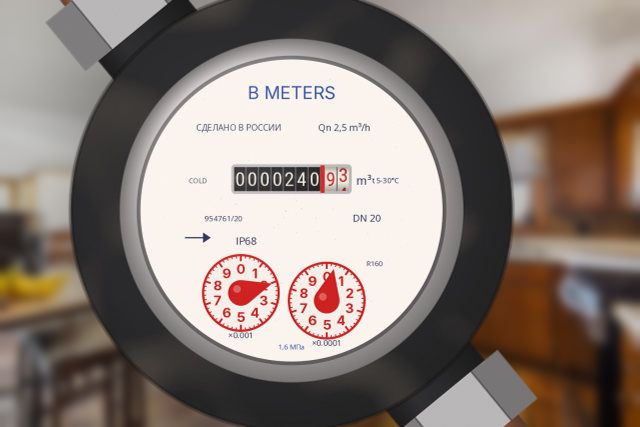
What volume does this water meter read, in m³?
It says 240.9320 m³
